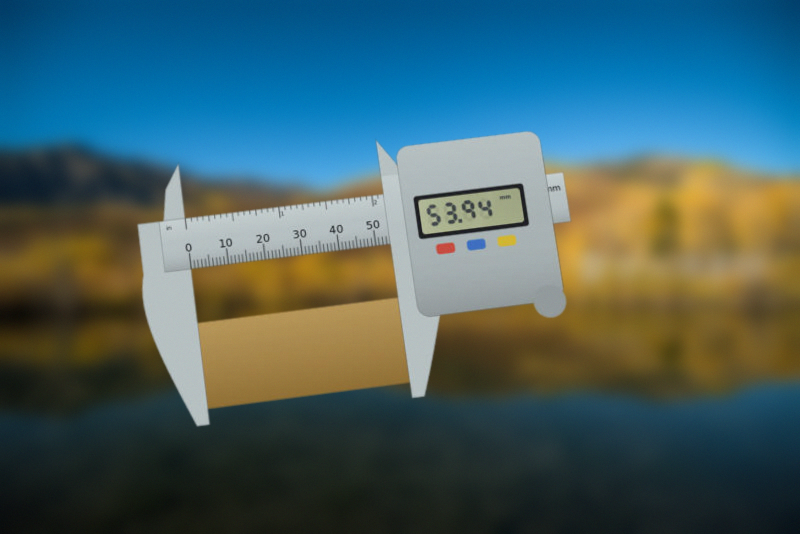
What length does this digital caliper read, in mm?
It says 53.94 mm
